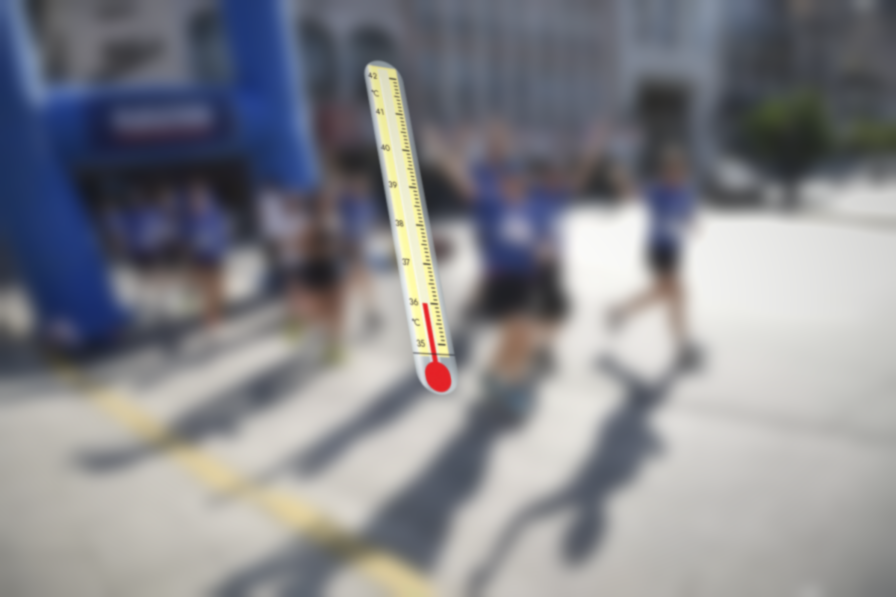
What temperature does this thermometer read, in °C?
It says 36 °C
